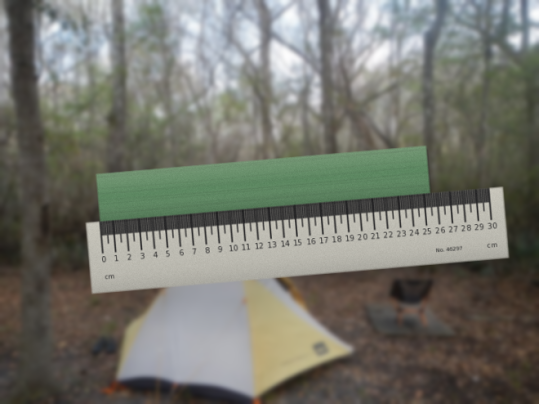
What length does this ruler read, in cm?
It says 25.5 cm
